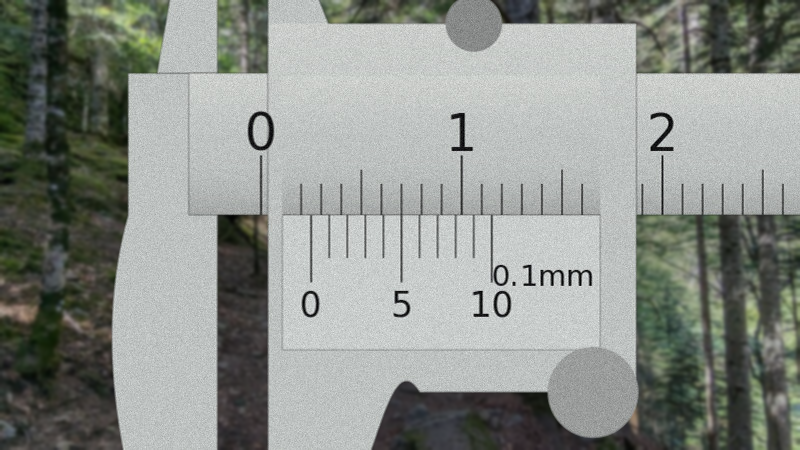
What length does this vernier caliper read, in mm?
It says 2.5 mm
